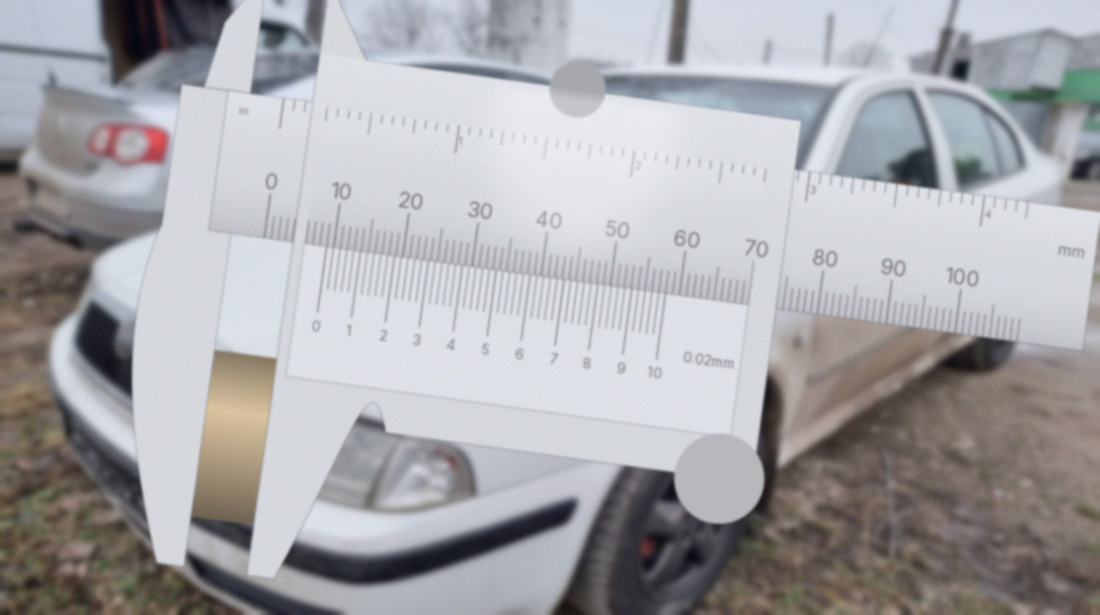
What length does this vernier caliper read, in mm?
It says 9.0 mm
